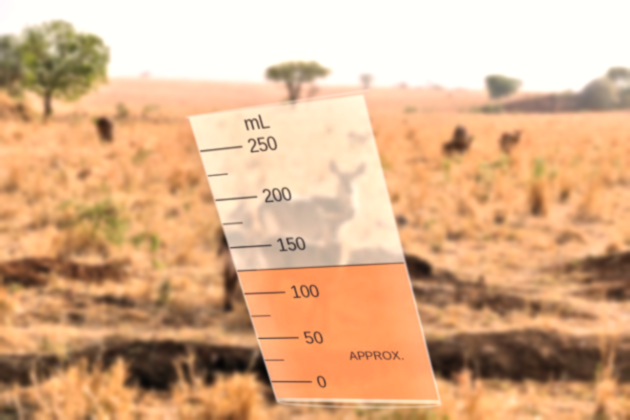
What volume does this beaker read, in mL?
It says 125 mL
